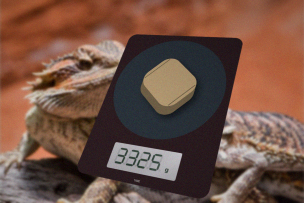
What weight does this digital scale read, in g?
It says 3325 g
